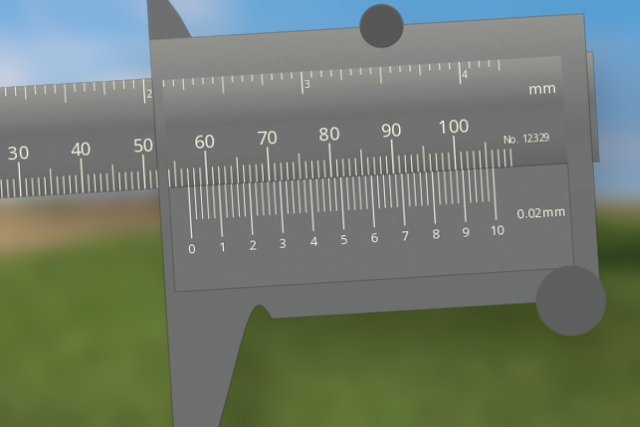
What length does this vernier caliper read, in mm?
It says 57.0 mm
